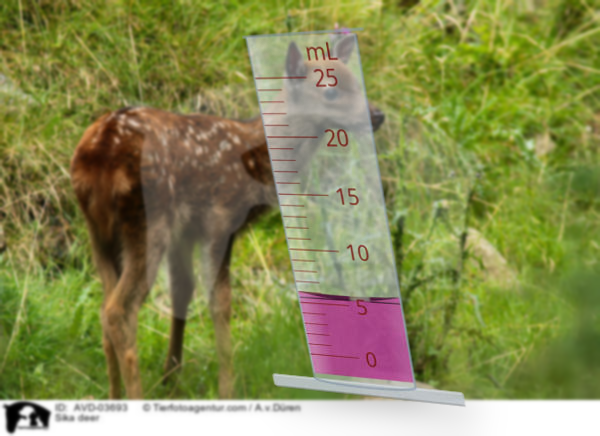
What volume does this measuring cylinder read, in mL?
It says 5.5 mL
